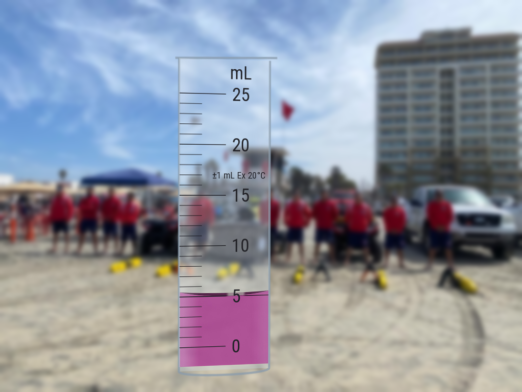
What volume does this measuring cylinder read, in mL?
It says 5 mL
